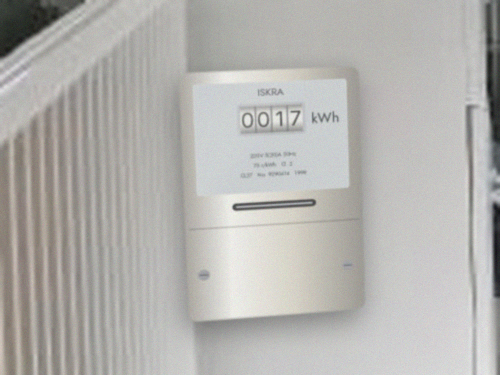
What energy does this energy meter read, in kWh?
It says 17 kWh
